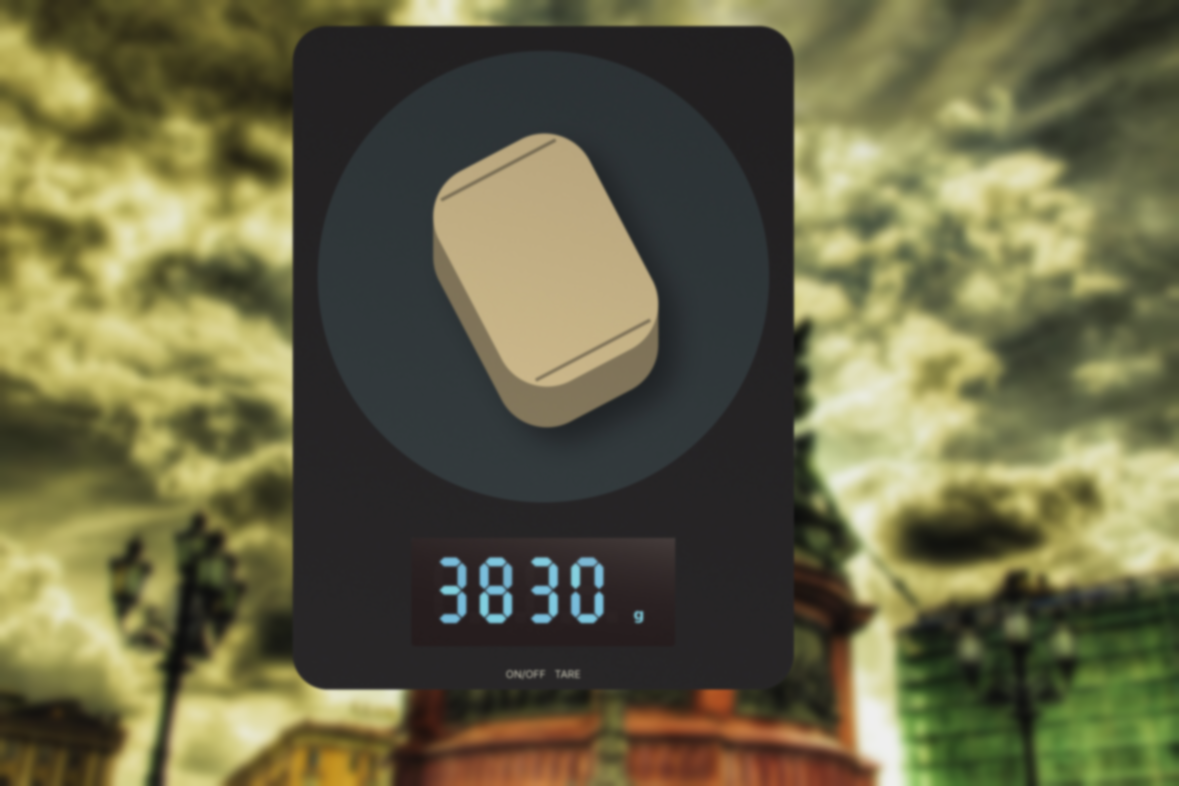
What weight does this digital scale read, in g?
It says 3830 g
